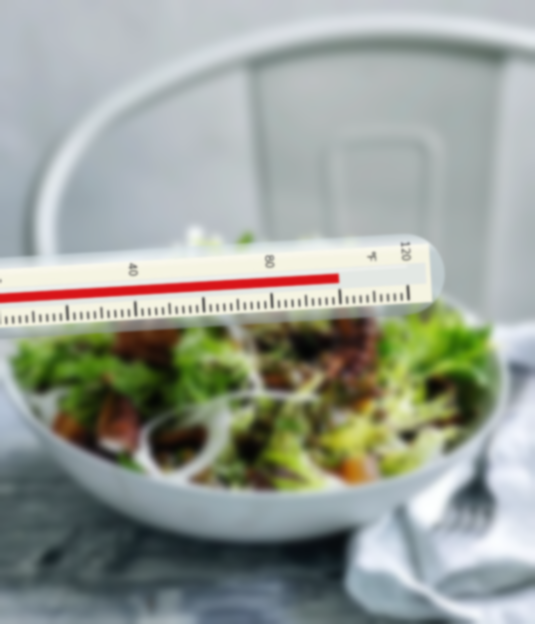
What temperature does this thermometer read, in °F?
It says 100 °F
